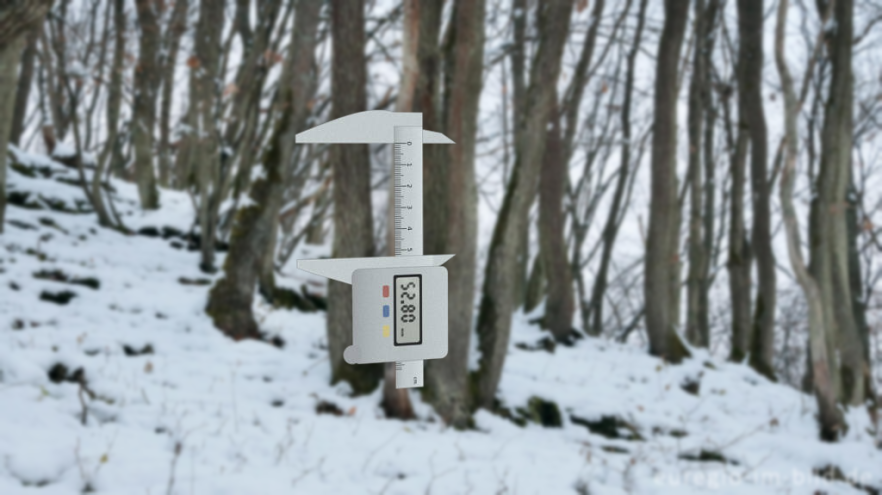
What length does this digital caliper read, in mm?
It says 52.80 mm
